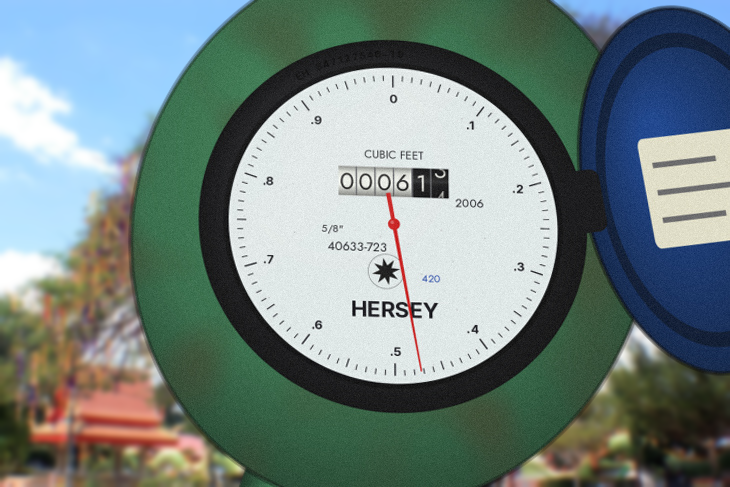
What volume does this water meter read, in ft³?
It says 613.47 ft³
